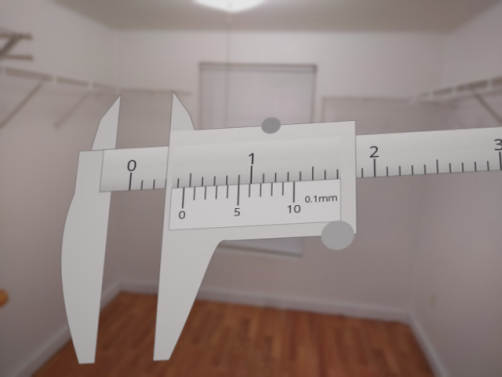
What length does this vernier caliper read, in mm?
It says 4.5 mm
